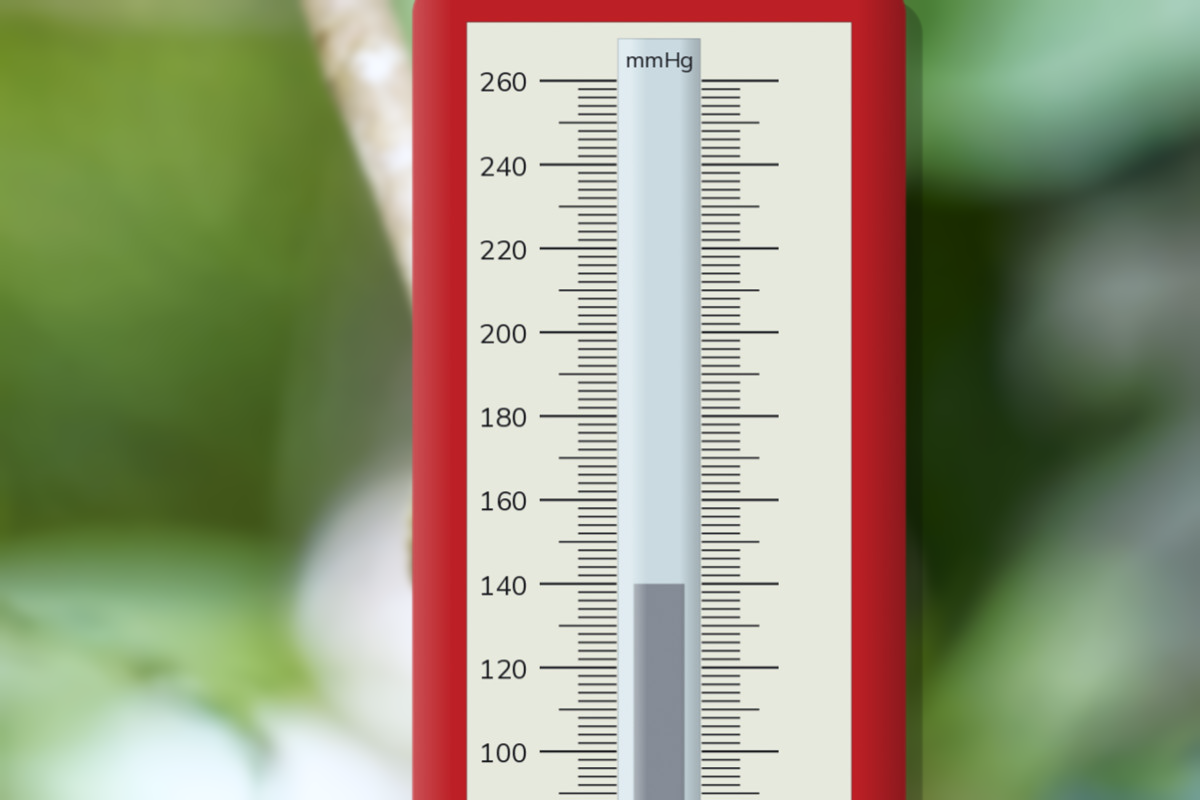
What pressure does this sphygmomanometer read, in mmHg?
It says 140 mmHg
